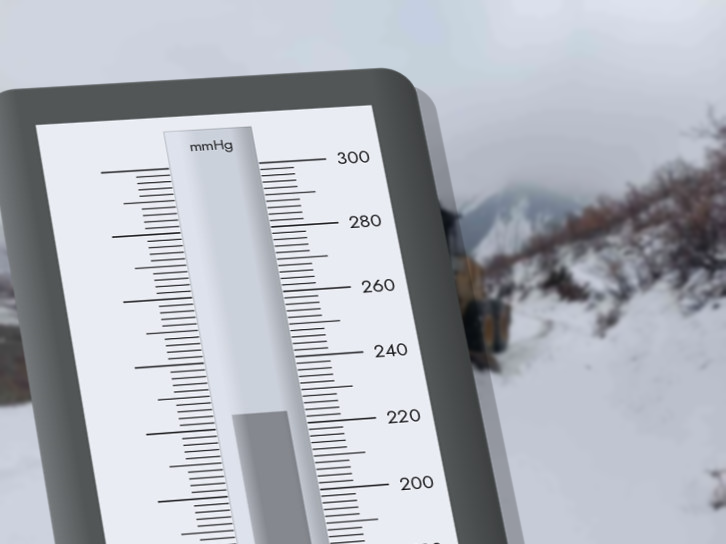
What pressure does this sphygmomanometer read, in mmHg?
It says 224 mmHg
